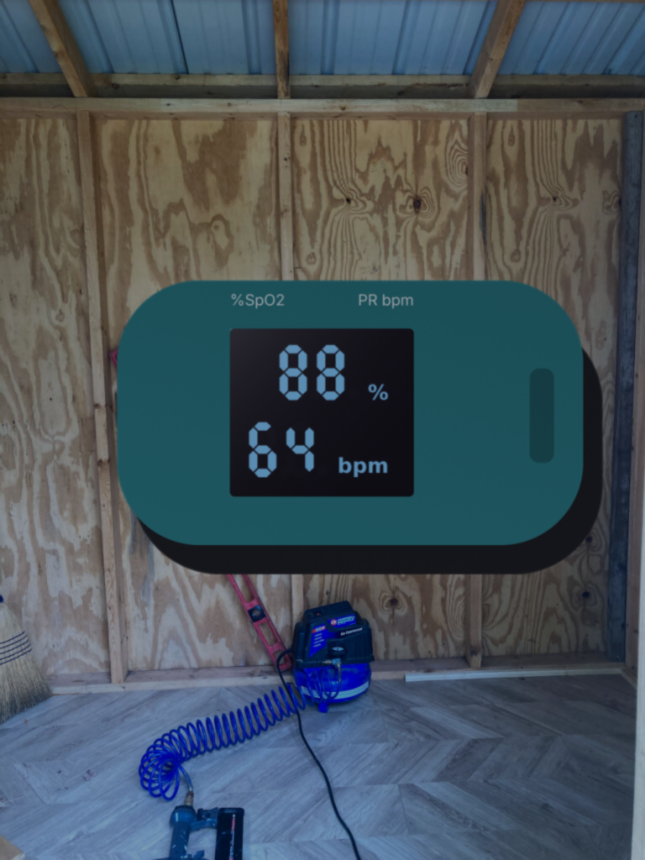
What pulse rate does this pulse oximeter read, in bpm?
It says 64 bpm
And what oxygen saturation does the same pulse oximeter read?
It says 88 %
